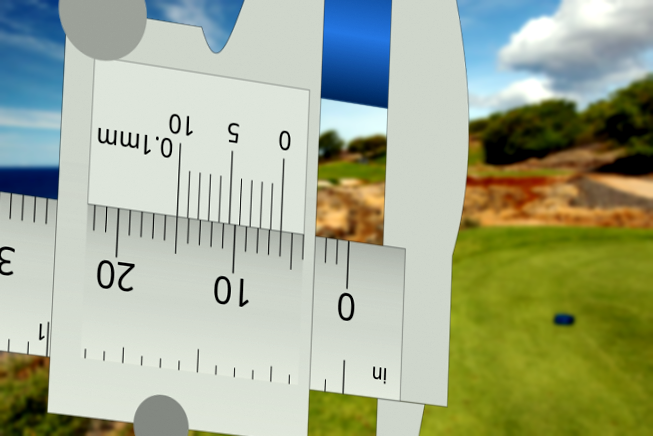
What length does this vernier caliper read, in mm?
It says 6.0 mm
